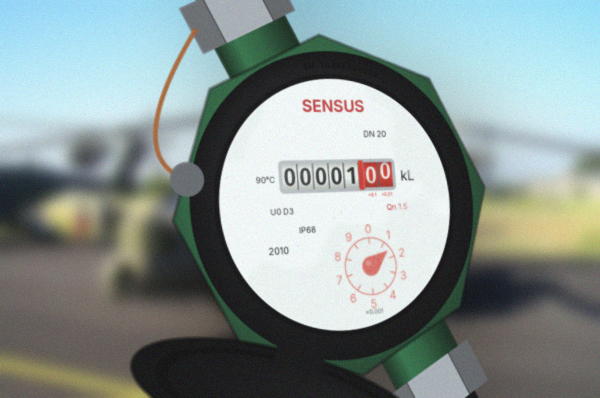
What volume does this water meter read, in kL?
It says 1.001 kL
